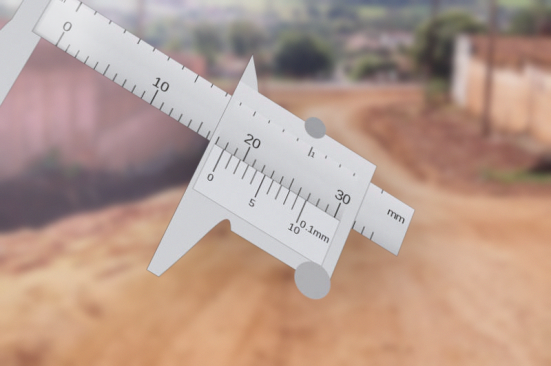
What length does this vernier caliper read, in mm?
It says 17.9 mm
